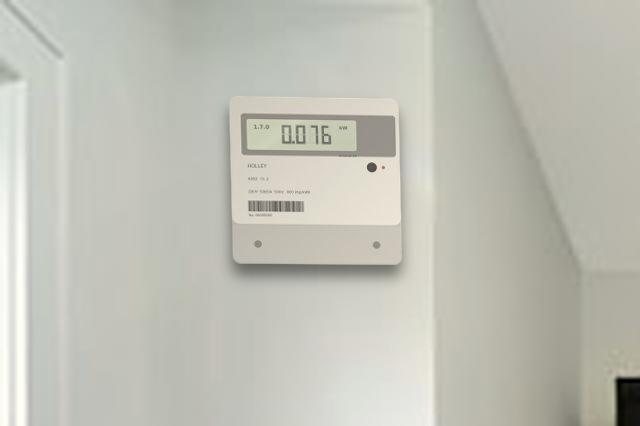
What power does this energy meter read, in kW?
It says 0.076 kW
